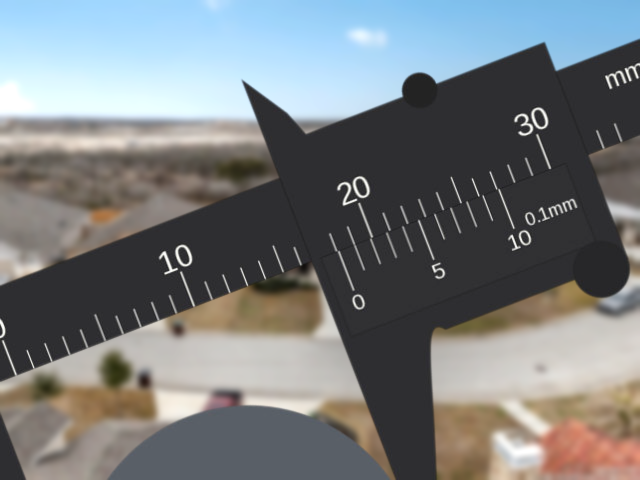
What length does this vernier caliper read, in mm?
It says 18.1 mm
